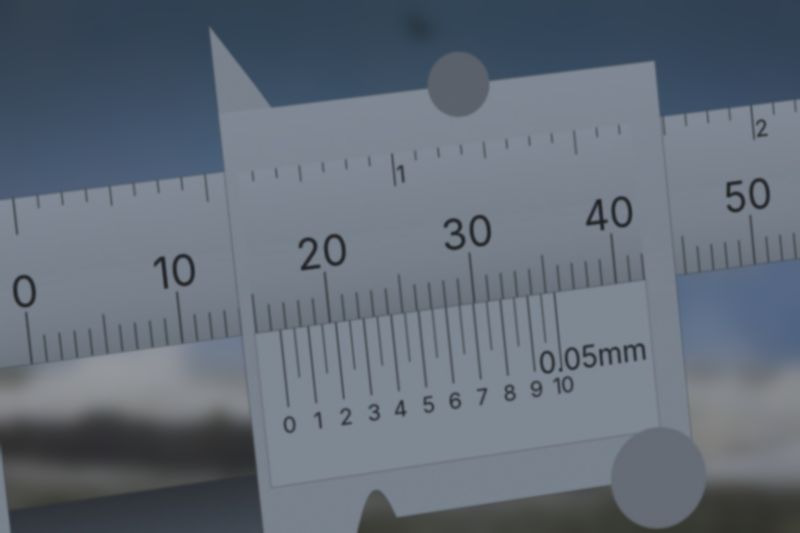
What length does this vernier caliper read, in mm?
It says 16.6 mm
